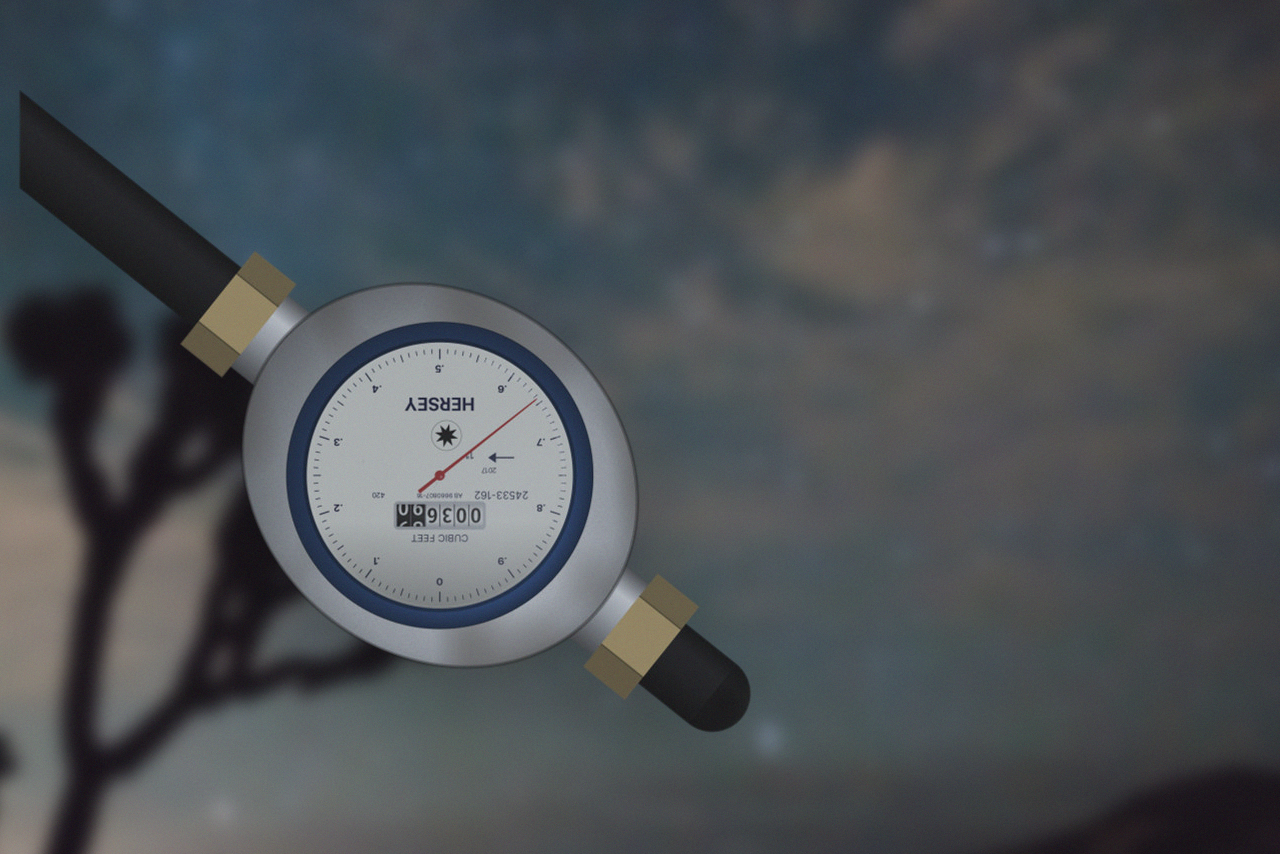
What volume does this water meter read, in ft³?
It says 3689.64 ft³
